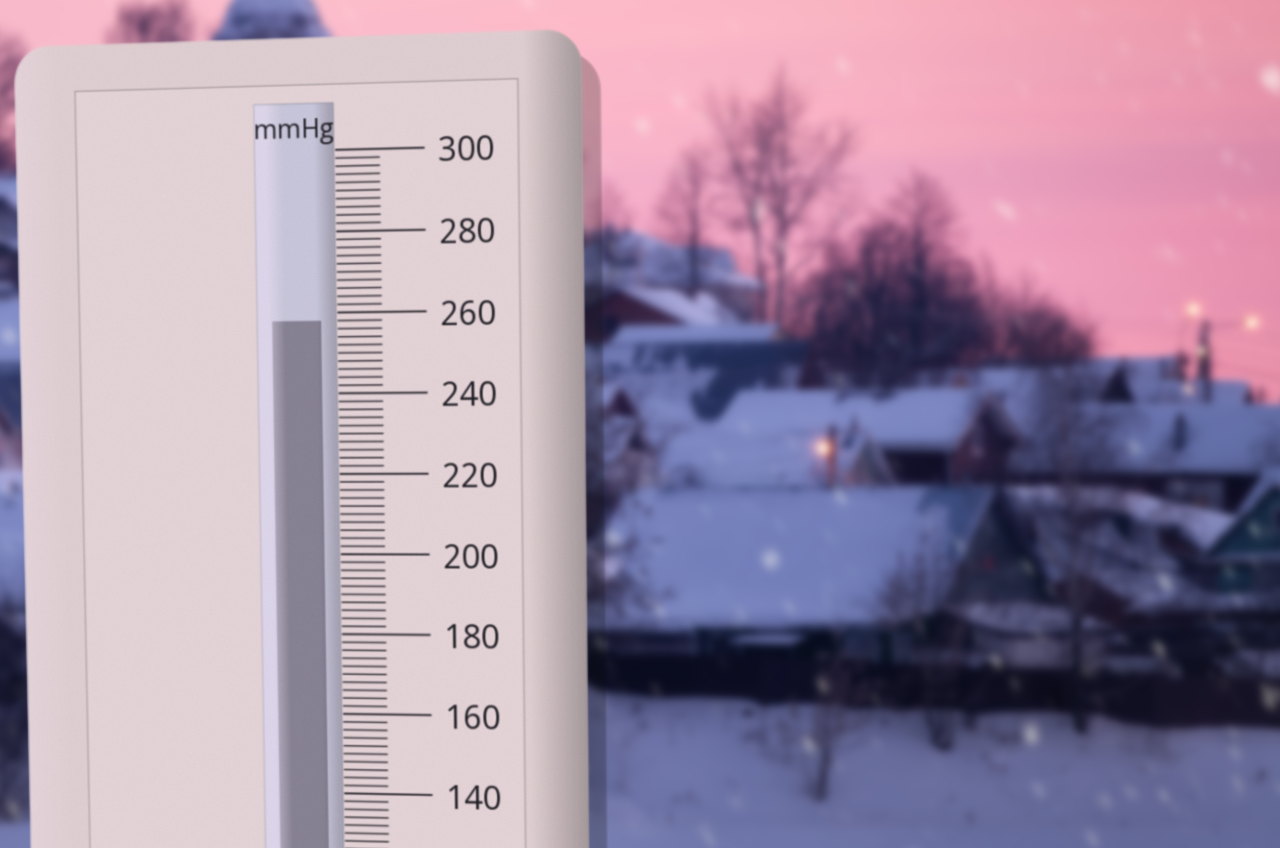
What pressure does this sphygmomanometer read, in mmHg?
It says 258 mmHg
